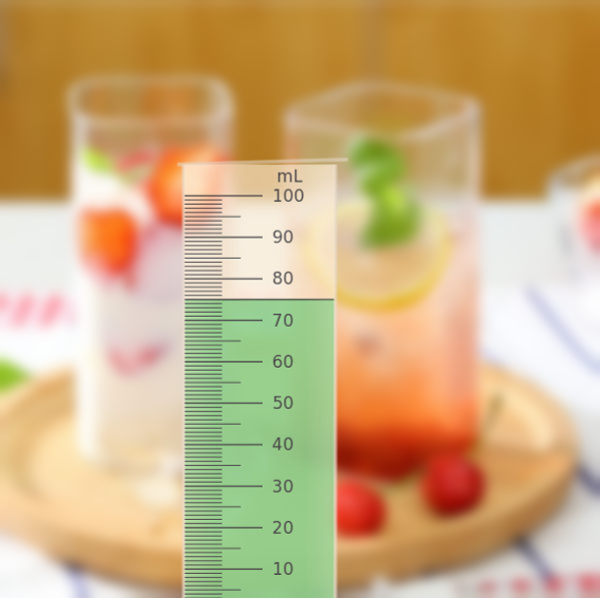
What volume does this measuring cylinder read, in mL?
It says 75 mL
